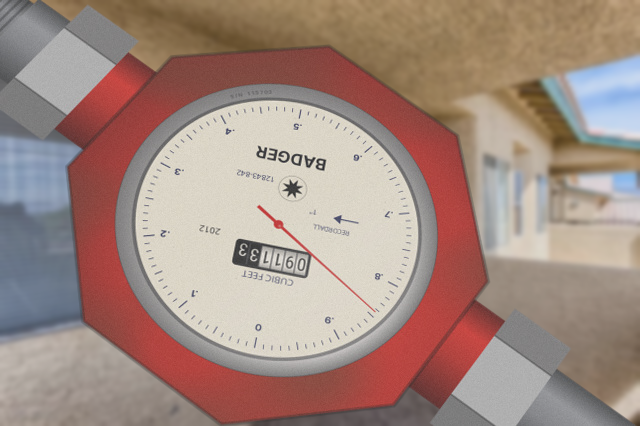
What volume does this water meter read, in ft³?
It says 91132.84 ft³
